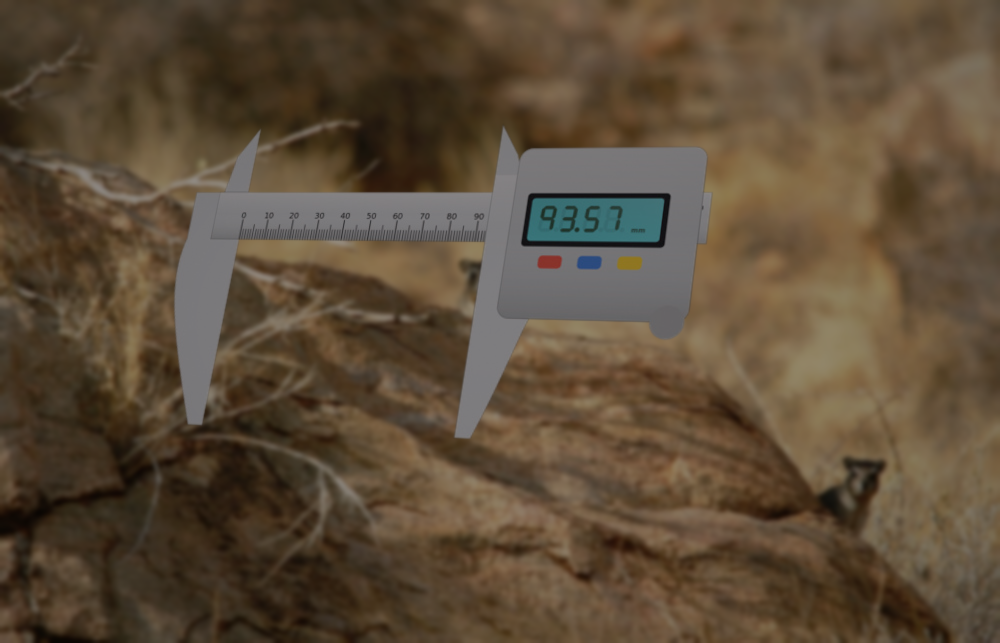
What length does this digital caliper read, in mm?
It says 93.57 mm
